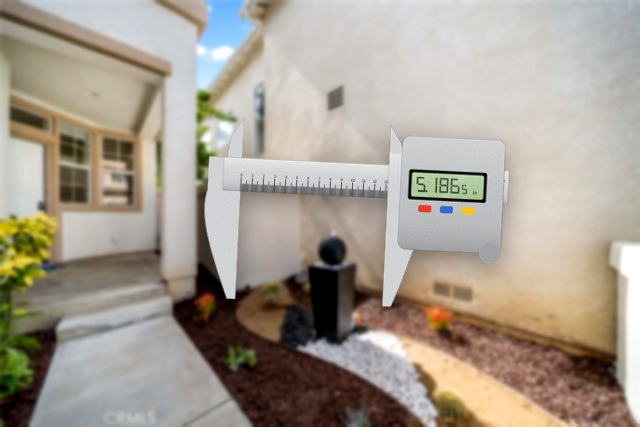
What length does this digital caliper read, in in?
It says 5.1865 in
